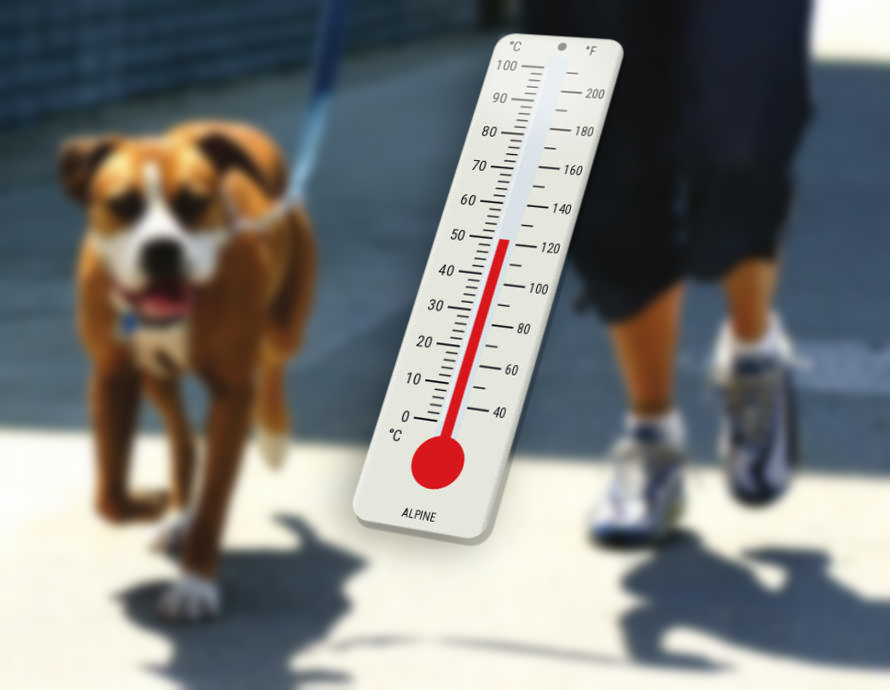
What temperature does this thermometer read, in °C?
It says 50 °C
